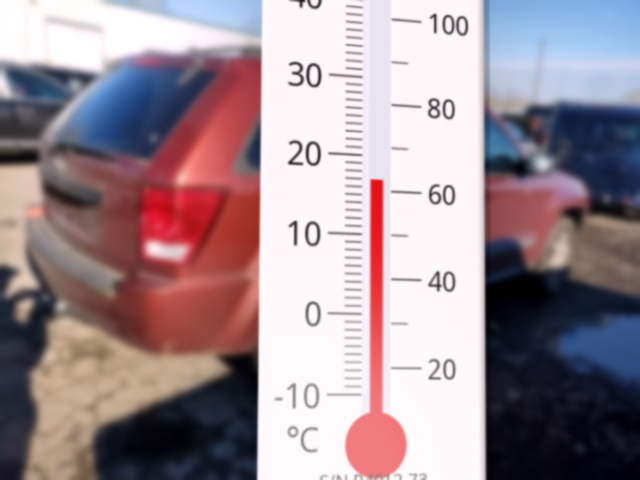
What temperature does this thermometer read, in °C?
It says 17 °C
